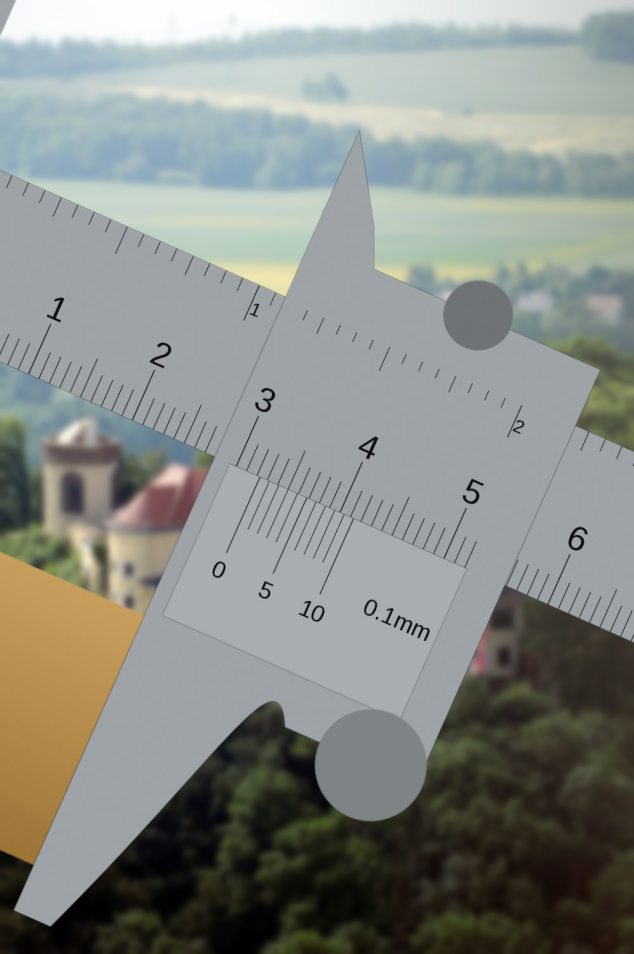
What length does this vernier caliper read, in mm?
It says 32.3 mm
